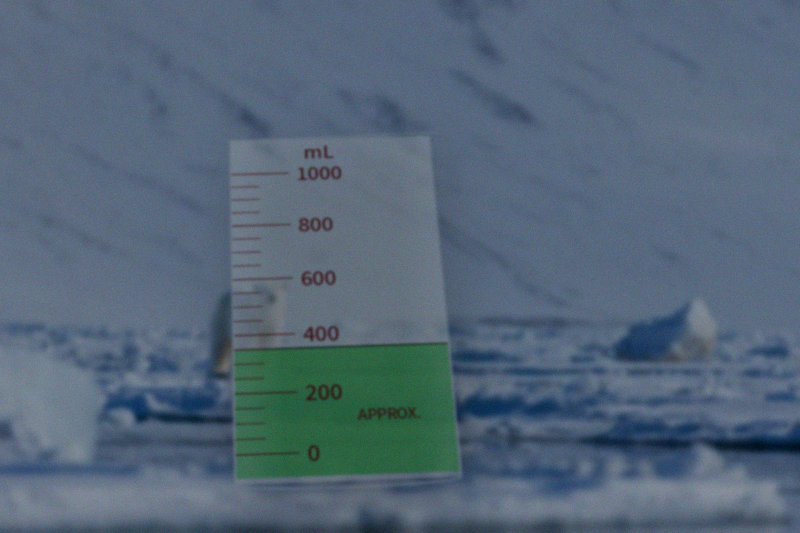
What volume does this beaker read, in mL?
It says 350 mL
